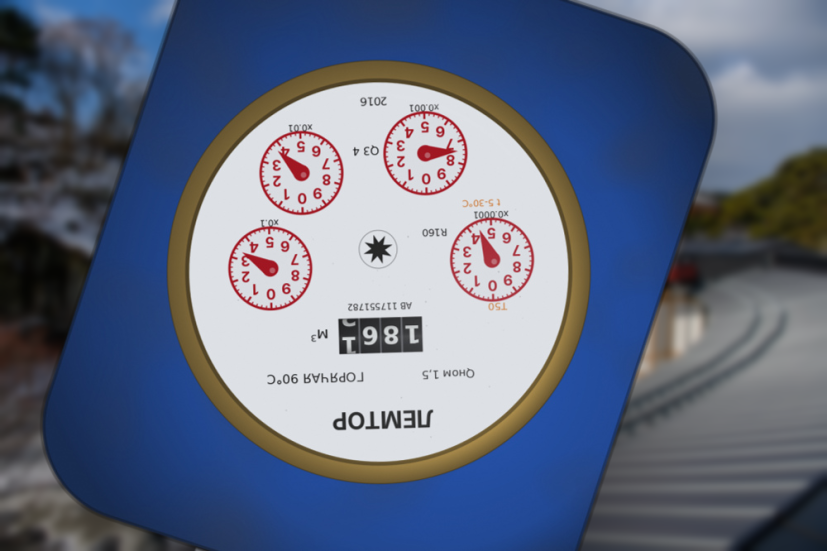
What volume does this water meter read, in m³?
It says 1861.3374 m³
